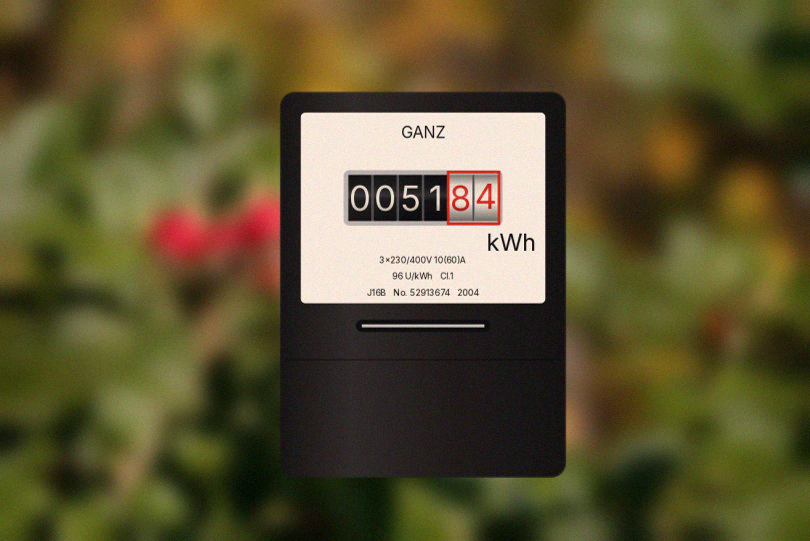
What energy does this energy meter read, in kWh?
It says 51.84 kWh
